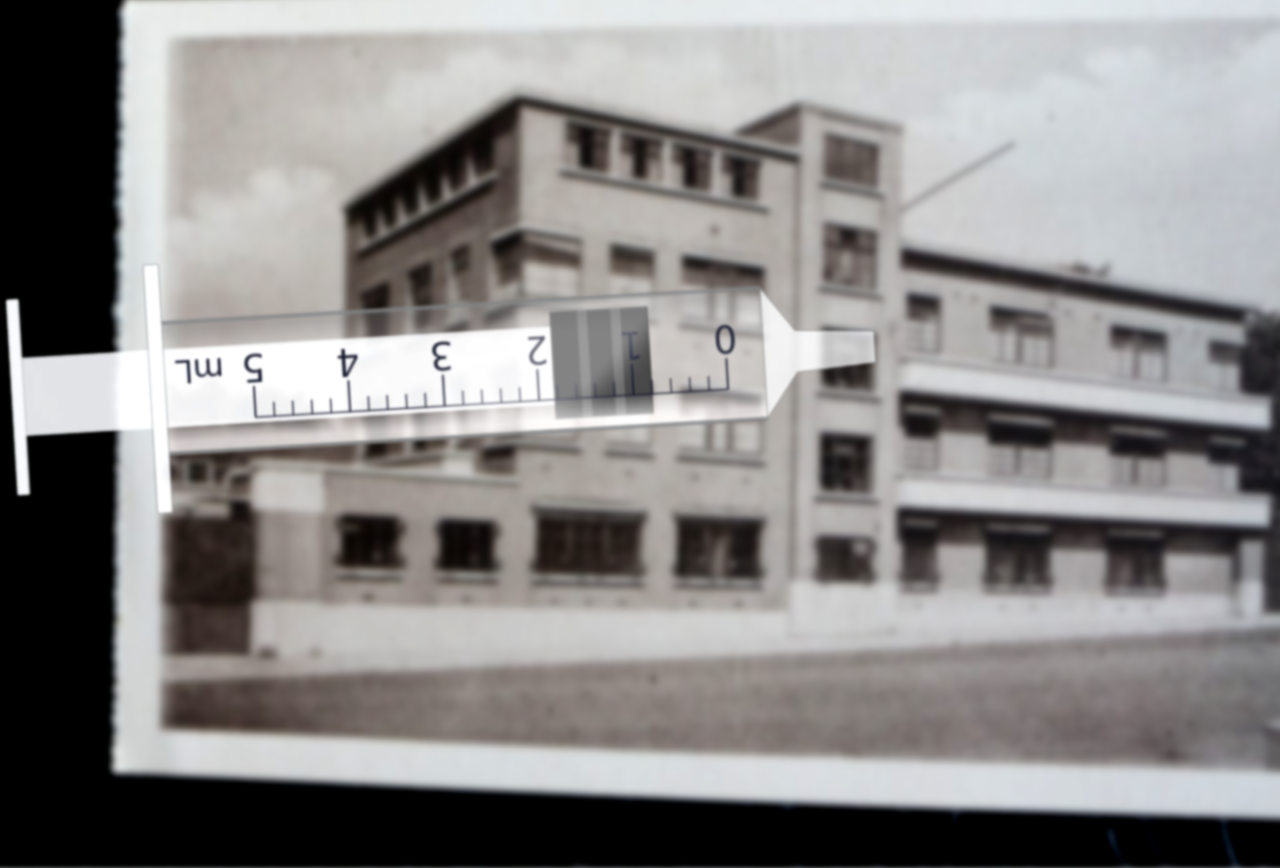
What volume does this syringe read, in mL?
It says 0.8 mL
